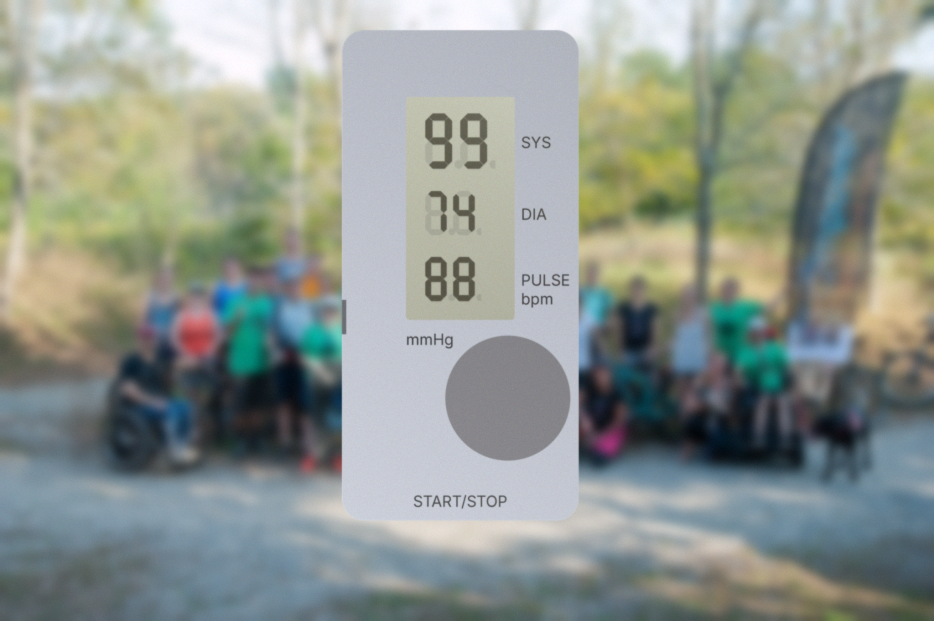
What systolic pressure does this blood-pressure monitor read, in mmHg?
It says 99 mmHg
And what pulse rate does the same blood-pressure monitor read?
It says 88 bpm
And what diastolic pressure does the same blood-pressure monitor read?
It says 74 mmHg
